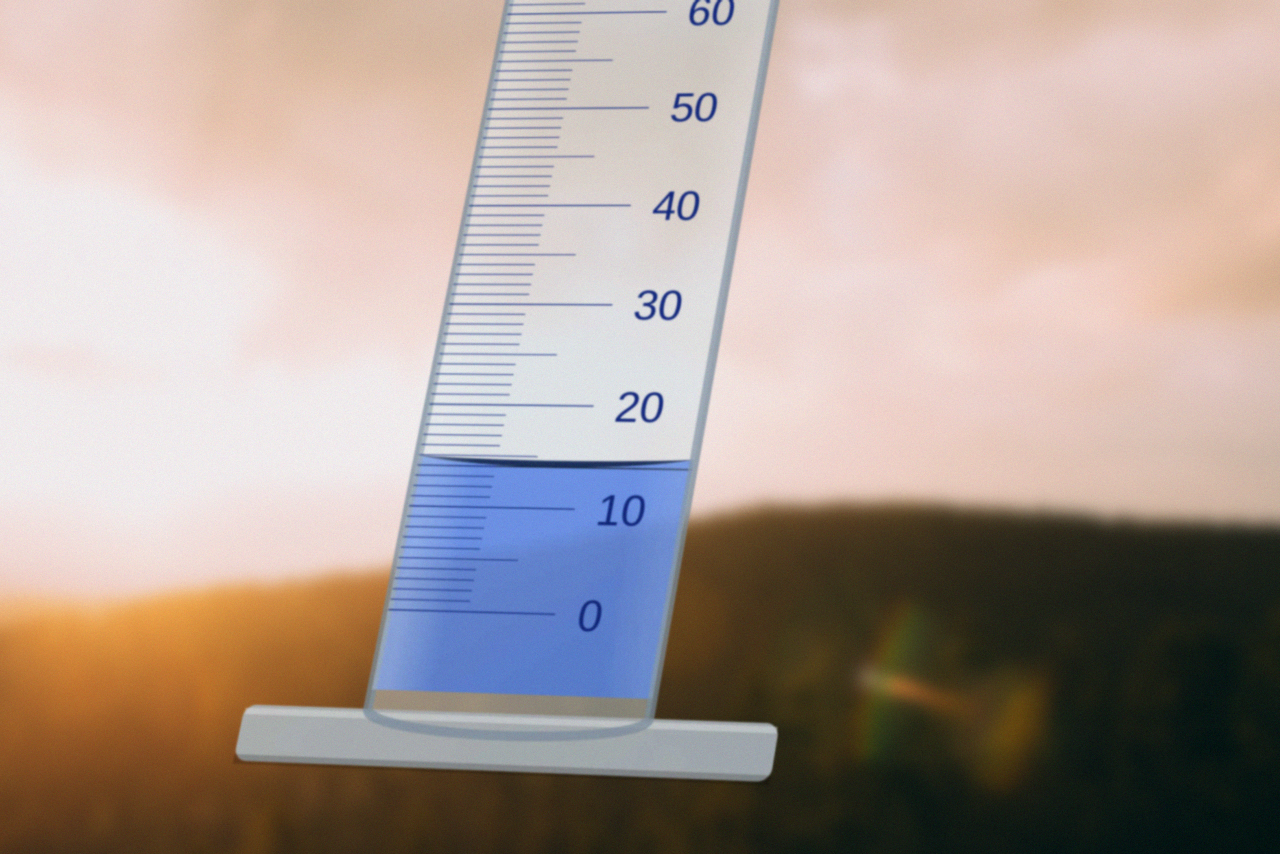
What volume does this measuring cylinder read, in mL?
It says 14 mL
